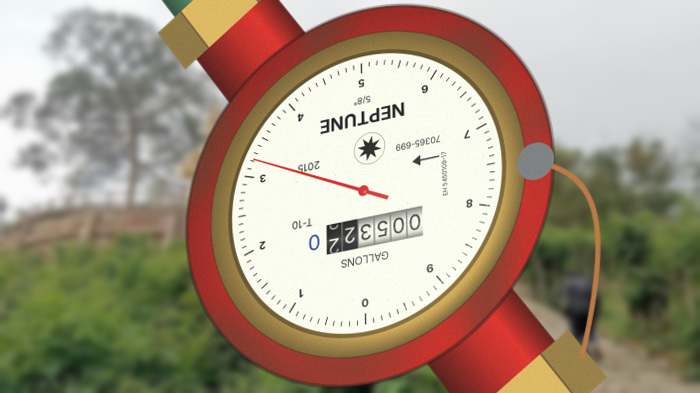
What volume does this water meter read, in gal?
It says 53223.2 gal
